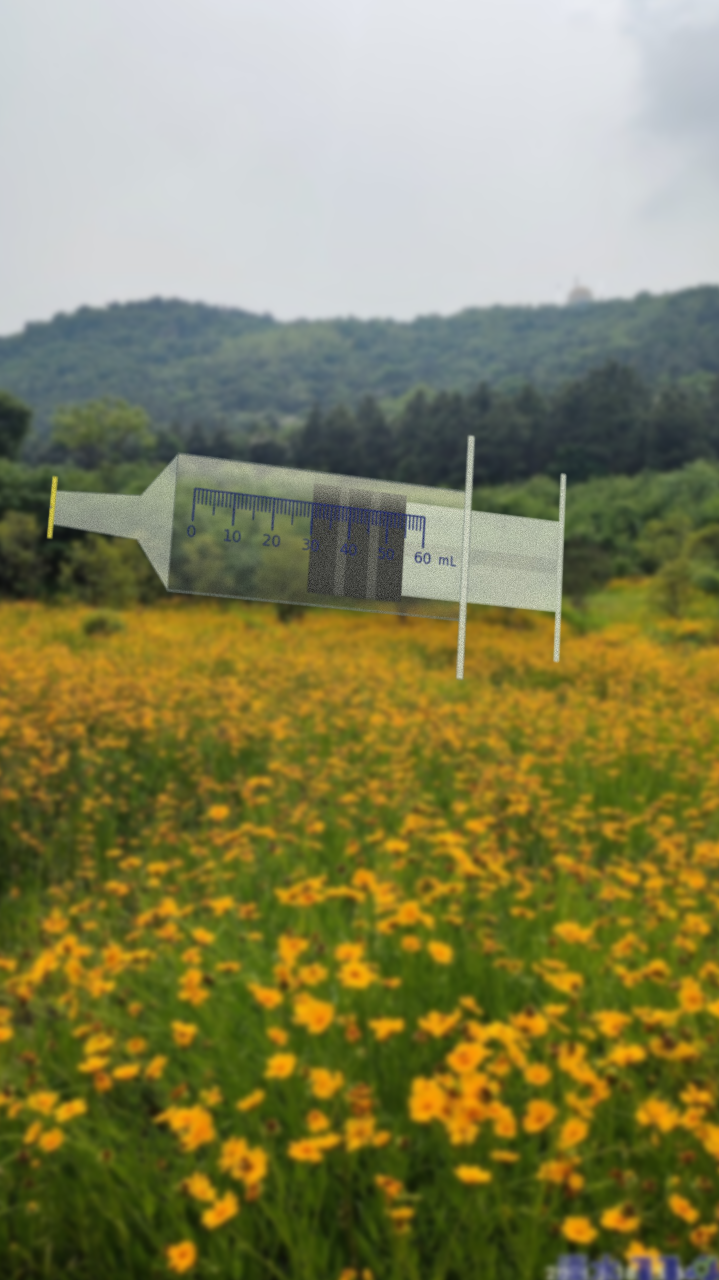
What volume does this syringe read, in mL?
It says 30 mL
